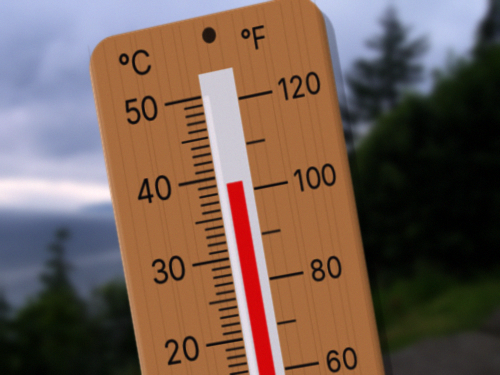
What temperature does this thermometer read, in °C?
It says 39 °C
